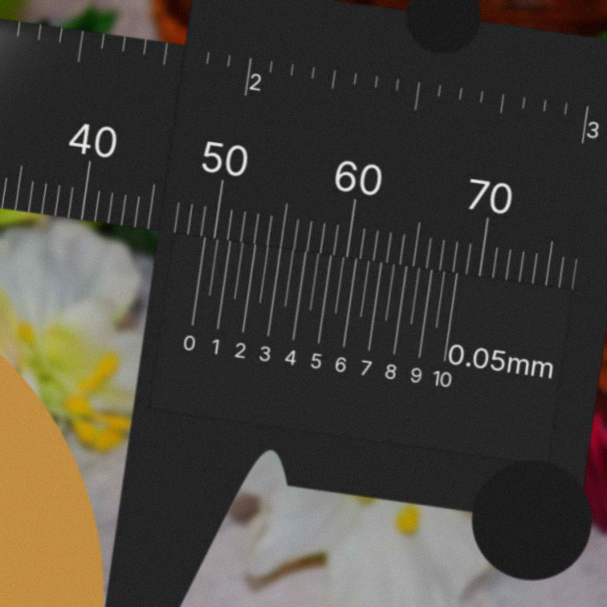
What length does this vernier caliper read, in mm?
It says 49.3 mm
